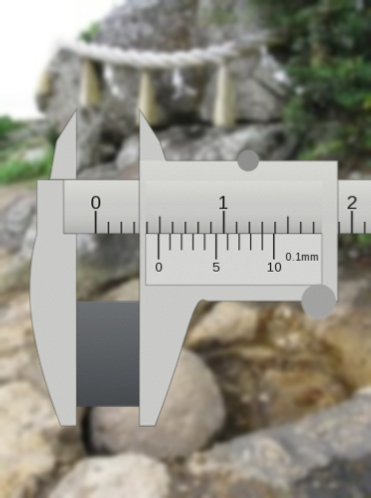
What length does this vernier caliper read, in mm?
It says 4.9 mm
